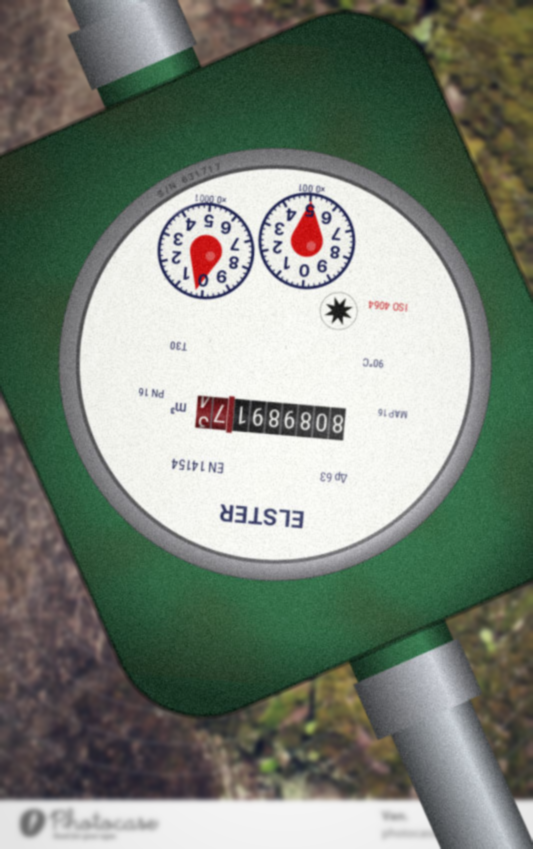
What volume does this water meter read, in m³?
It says 8089891.7350 m³
